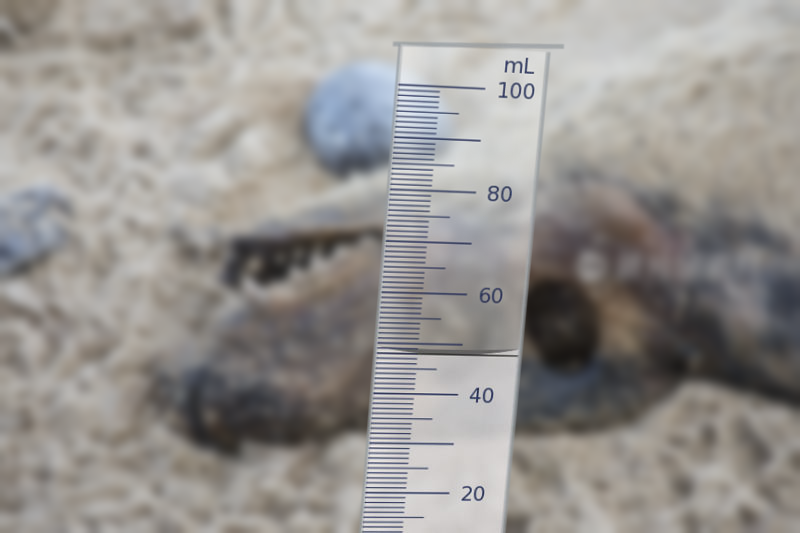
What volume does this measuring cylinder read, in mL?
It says 48 mL
